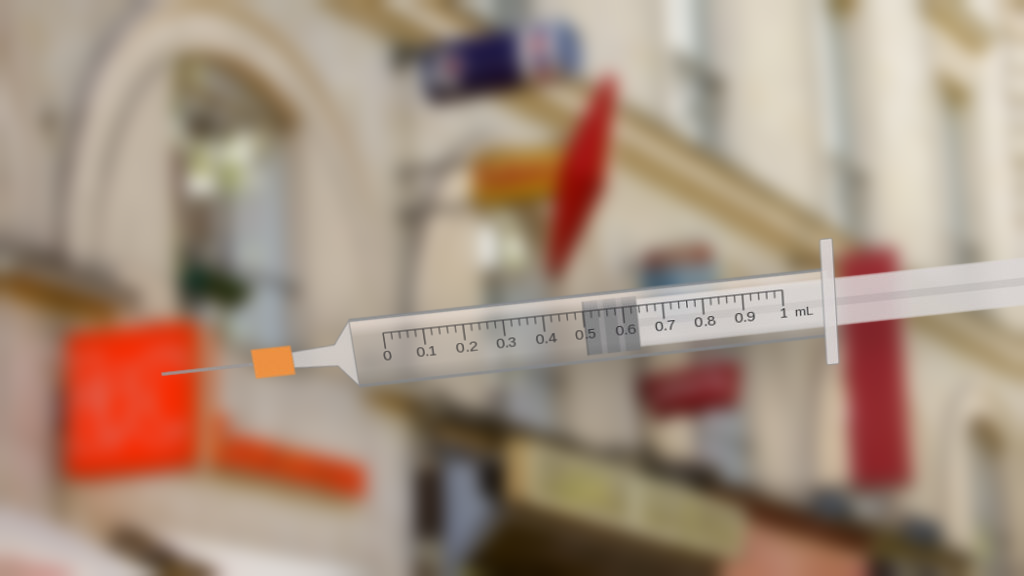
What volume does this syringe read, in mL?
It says 0.5 mL
